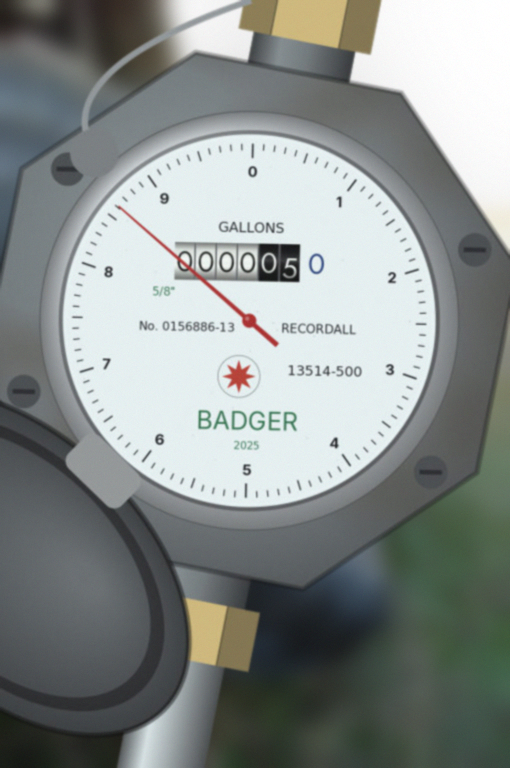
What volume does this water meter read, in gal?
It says 48.6 gal
